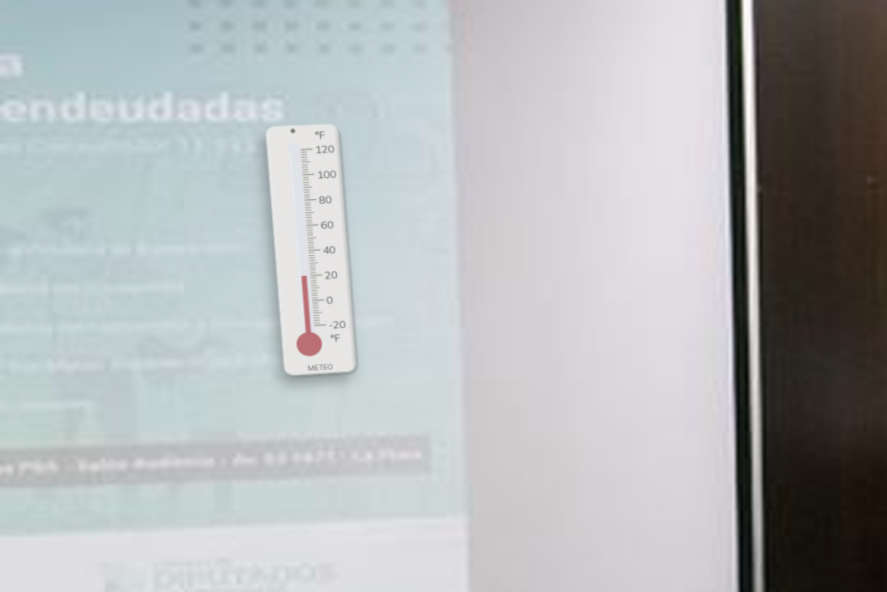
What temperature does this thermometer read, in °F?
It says 20 °F
